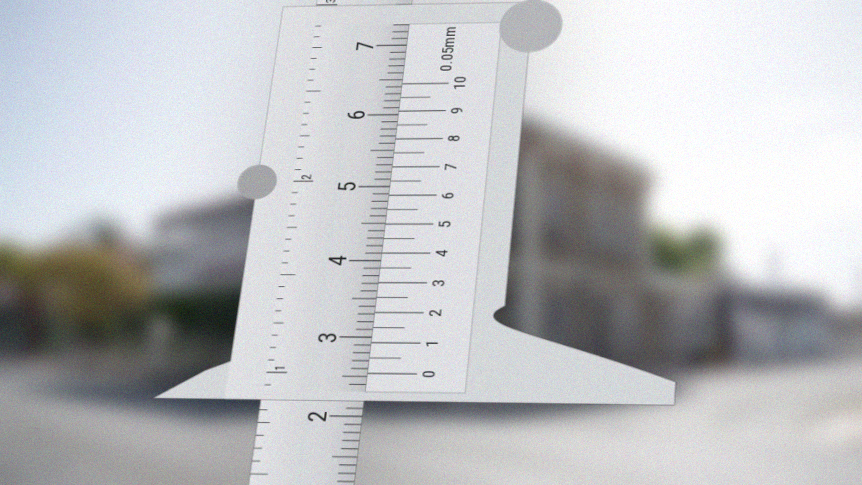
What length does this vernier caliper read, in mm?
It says 25.4 mm
